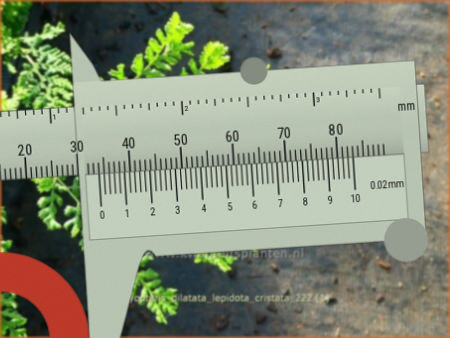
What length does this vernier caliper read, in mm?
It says 34.0 mm
